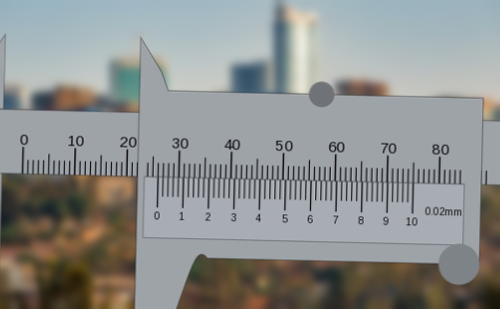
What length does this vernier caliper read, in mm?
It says 26.0 mm
